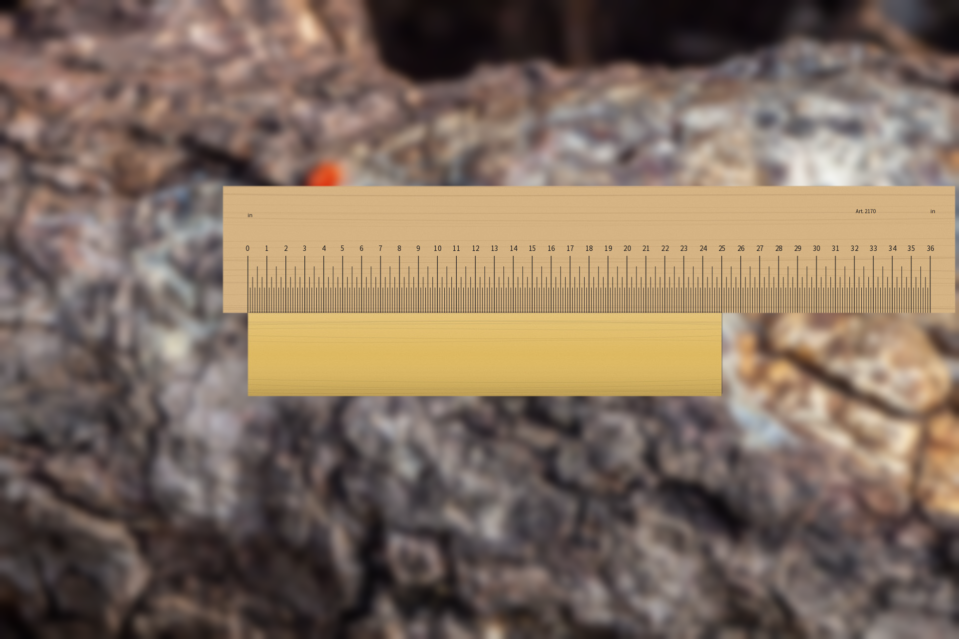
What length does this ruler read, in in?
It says 25 in
